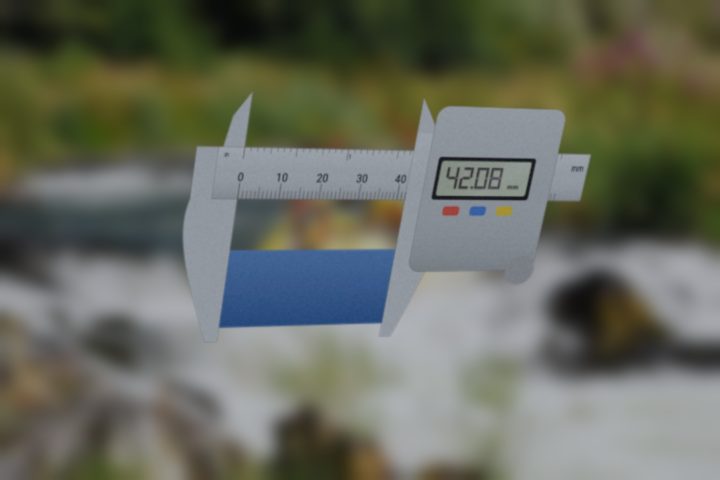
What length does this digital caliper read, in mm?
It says 42.08 mm
